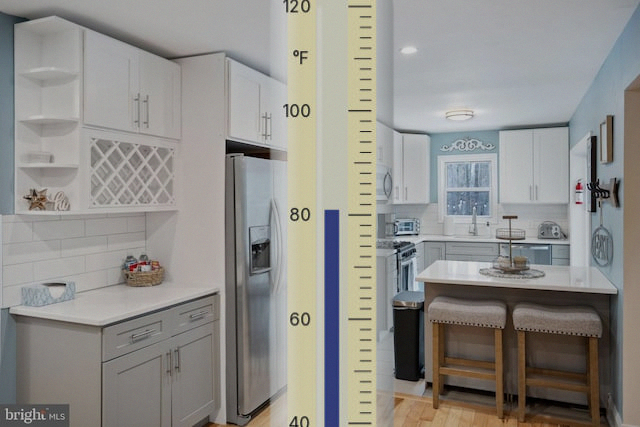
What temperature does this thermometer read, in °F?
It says 81 °F
